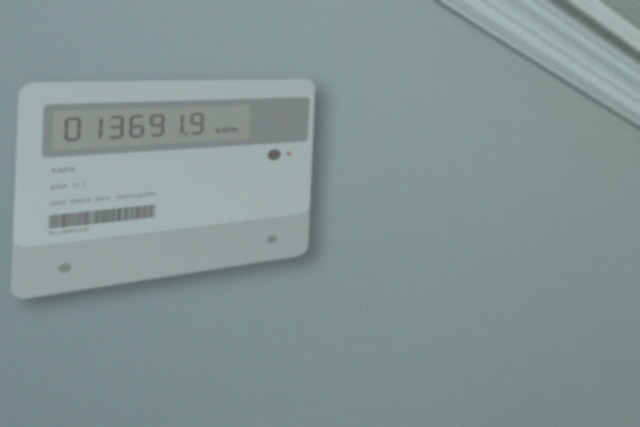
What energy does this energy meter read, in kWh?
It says 13691.9 kWh
